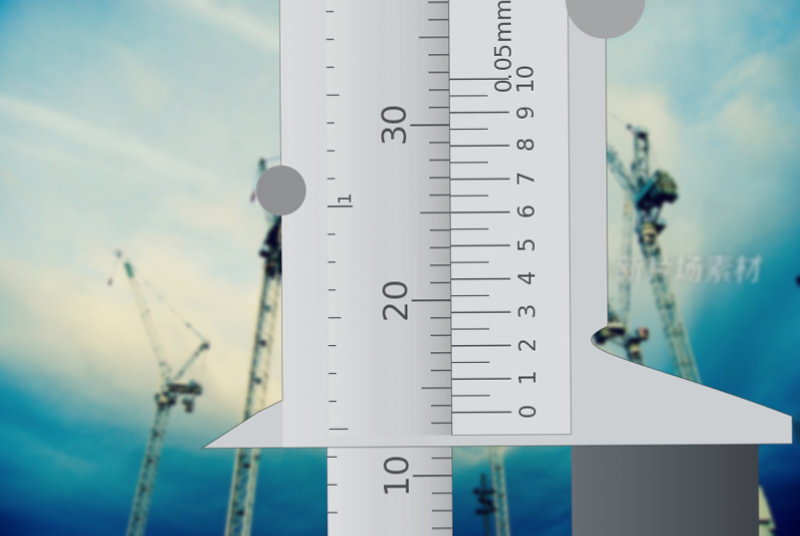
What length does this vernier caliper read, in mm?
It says 13.6 mm
